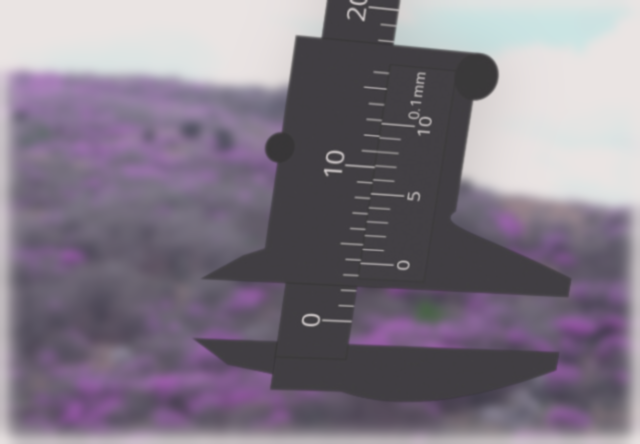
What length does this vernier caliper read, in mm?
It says 3.8 mm
